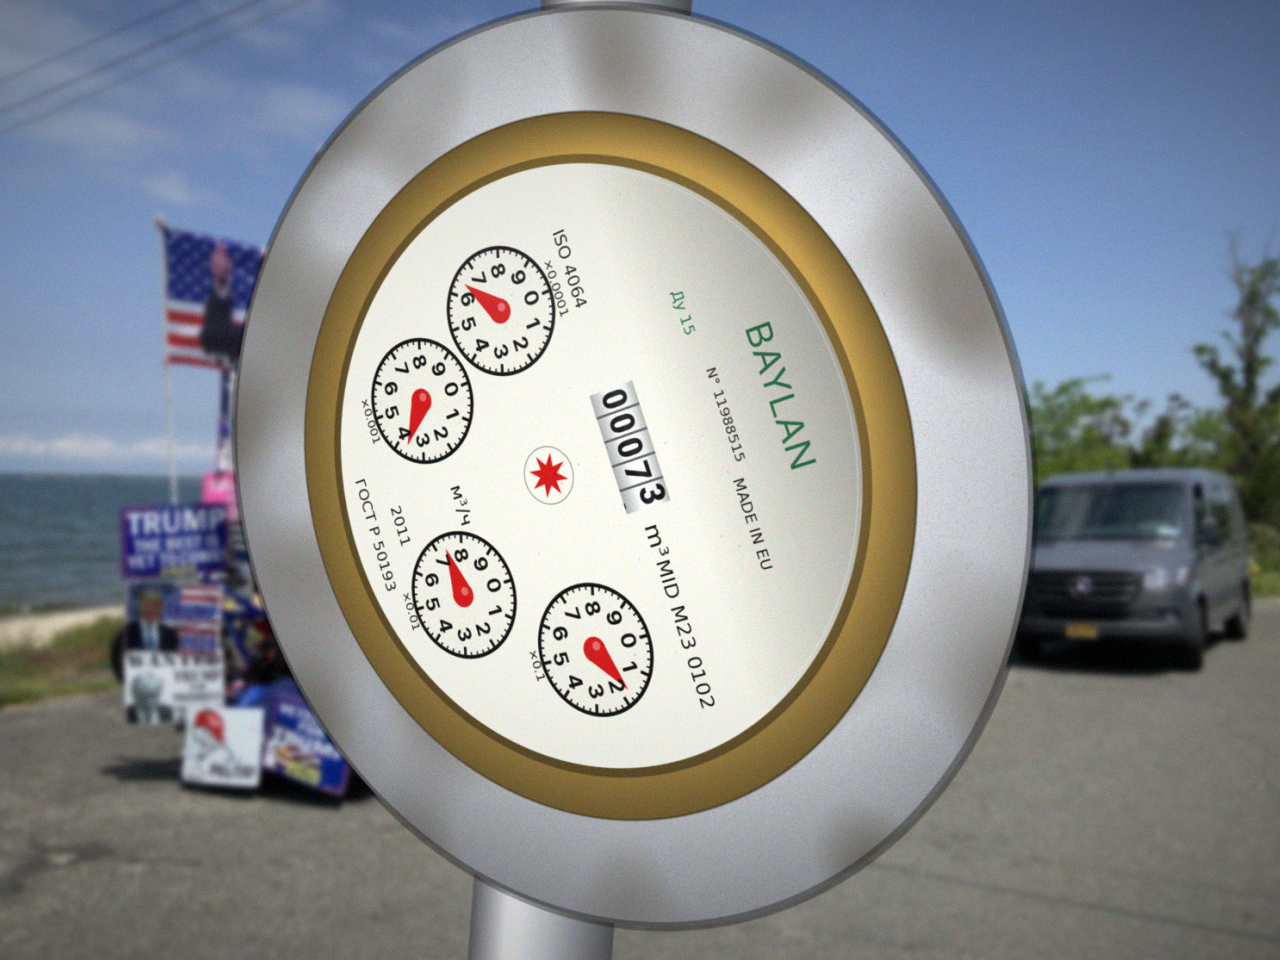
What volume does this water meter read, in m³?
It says 73.1736 m³
